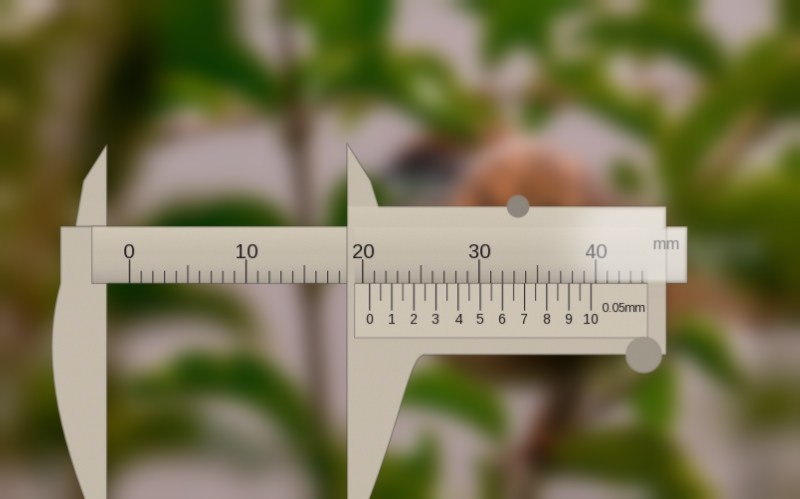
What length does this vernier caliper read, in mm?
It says 20.6 mm
